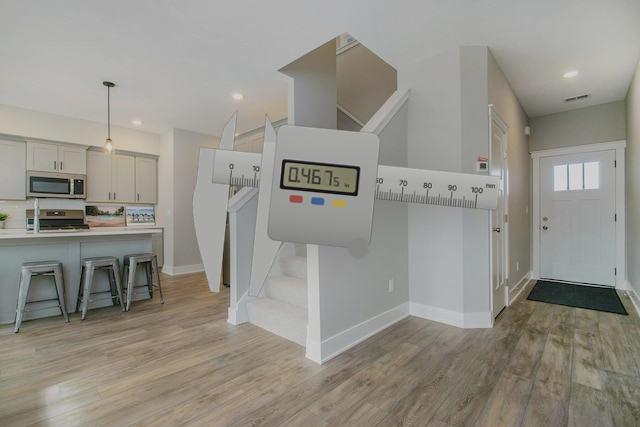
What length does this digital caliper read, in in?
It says 0.4675 in
